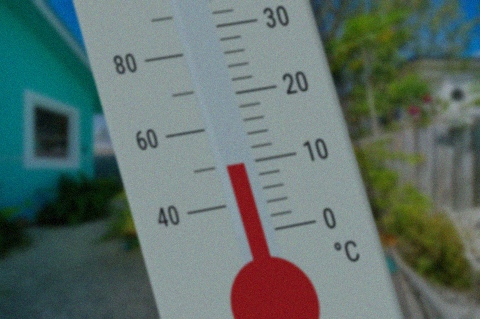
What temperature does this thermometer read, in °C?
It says 10 °C
